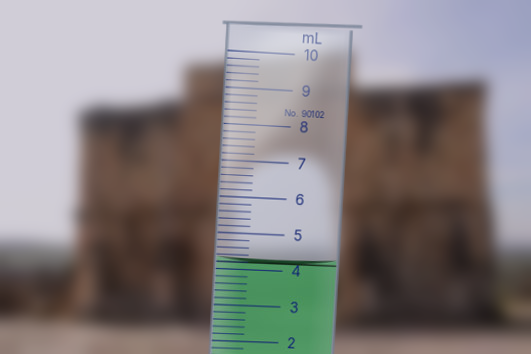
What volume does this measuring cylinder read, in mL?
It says 4.2 mL
